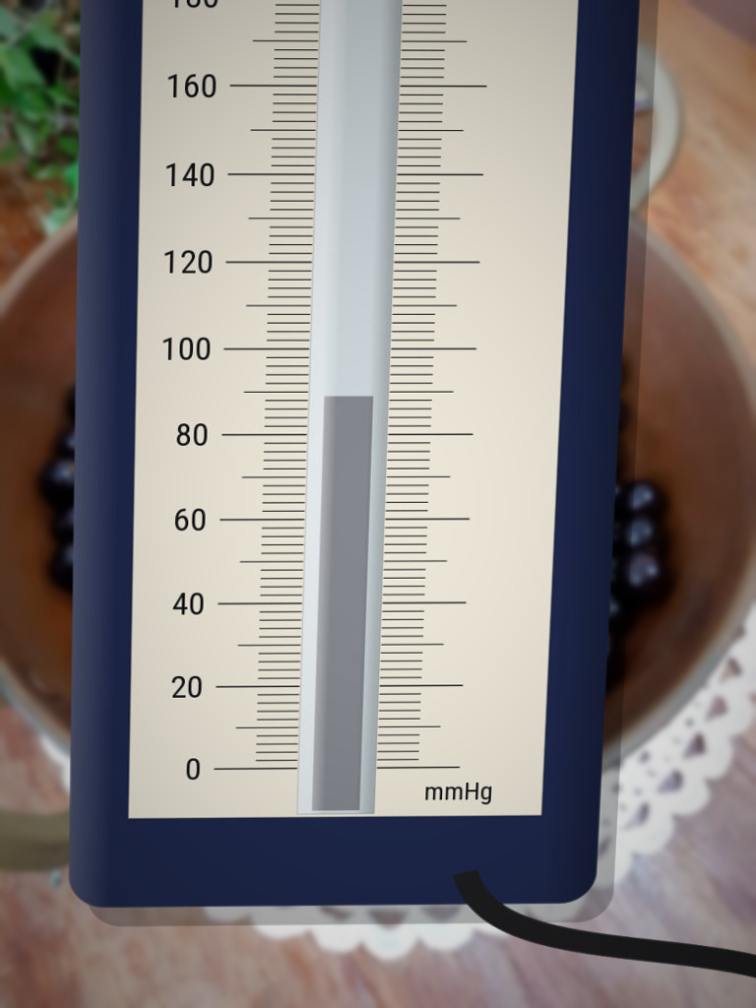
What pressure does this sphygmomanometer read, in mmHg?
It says 89 mmHg
